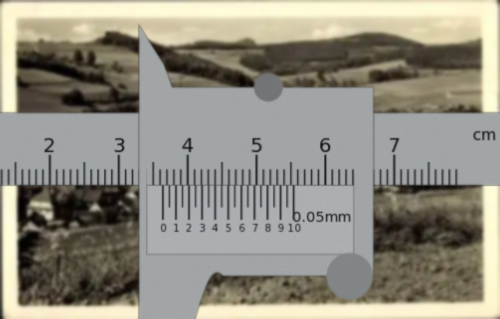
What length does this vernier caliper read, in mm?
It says 36.4 mm
